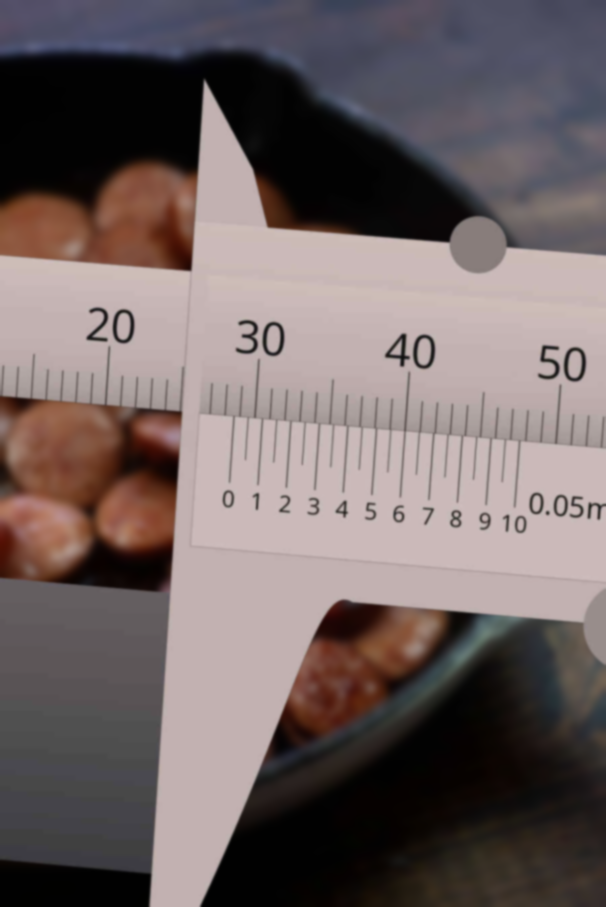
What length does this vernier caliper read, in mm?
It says 28.6 mm
